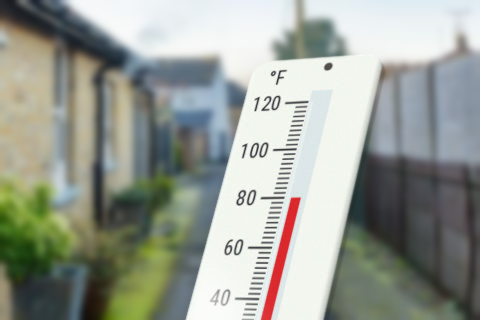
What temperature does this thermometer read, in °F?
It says 80 °F
